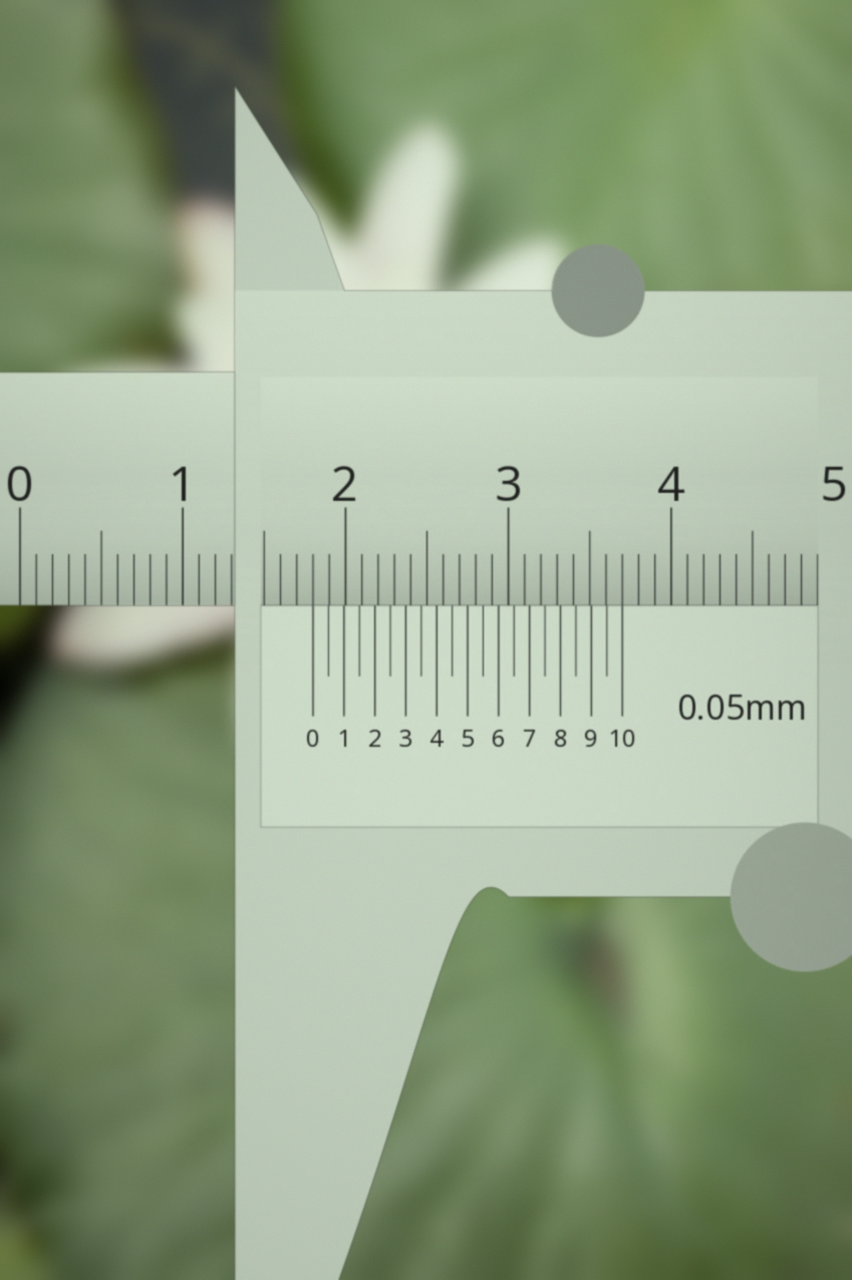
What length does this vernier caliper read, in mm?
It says 18.0 mm
